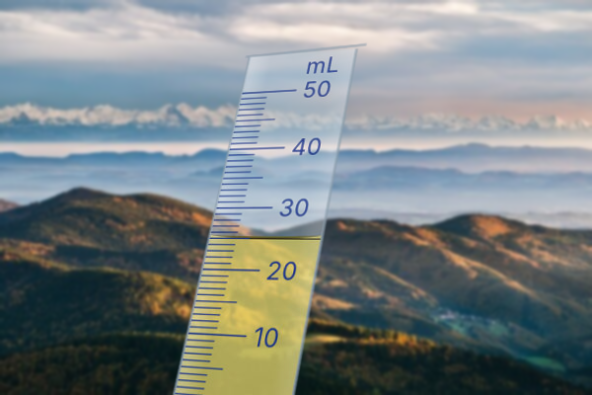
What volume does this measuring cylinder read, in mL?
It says 25 mL
